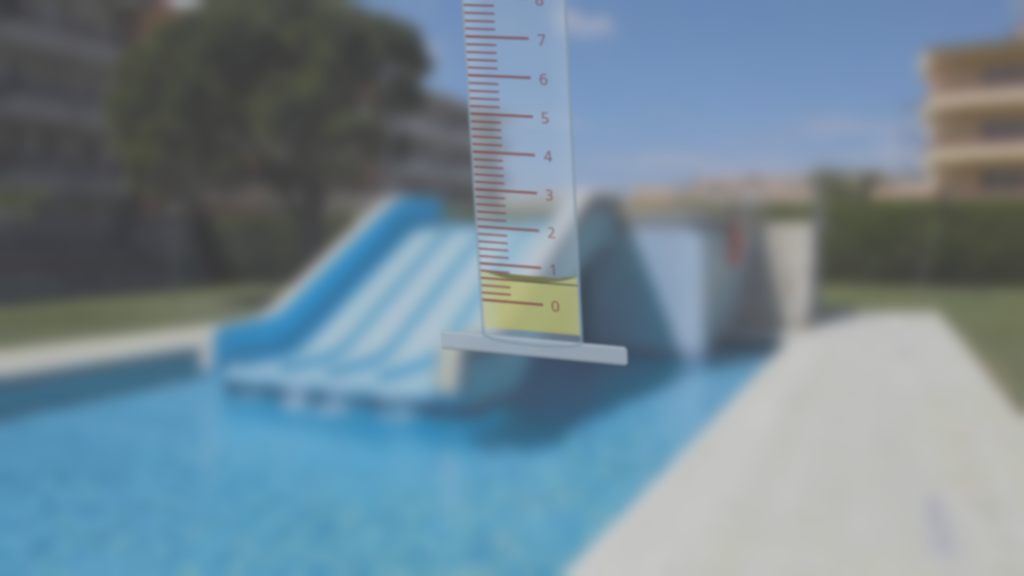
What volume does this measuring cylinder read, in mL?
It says 0.6 mL
